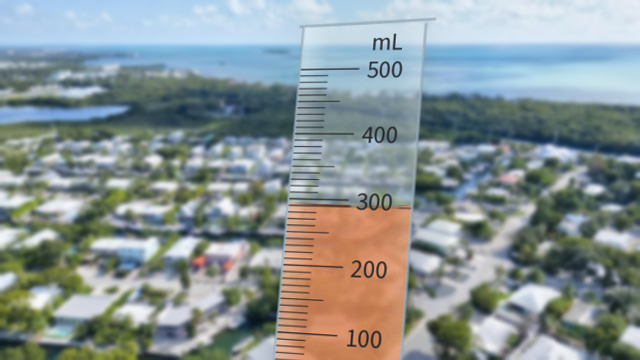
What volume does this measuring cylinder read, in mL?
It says 290 mL
